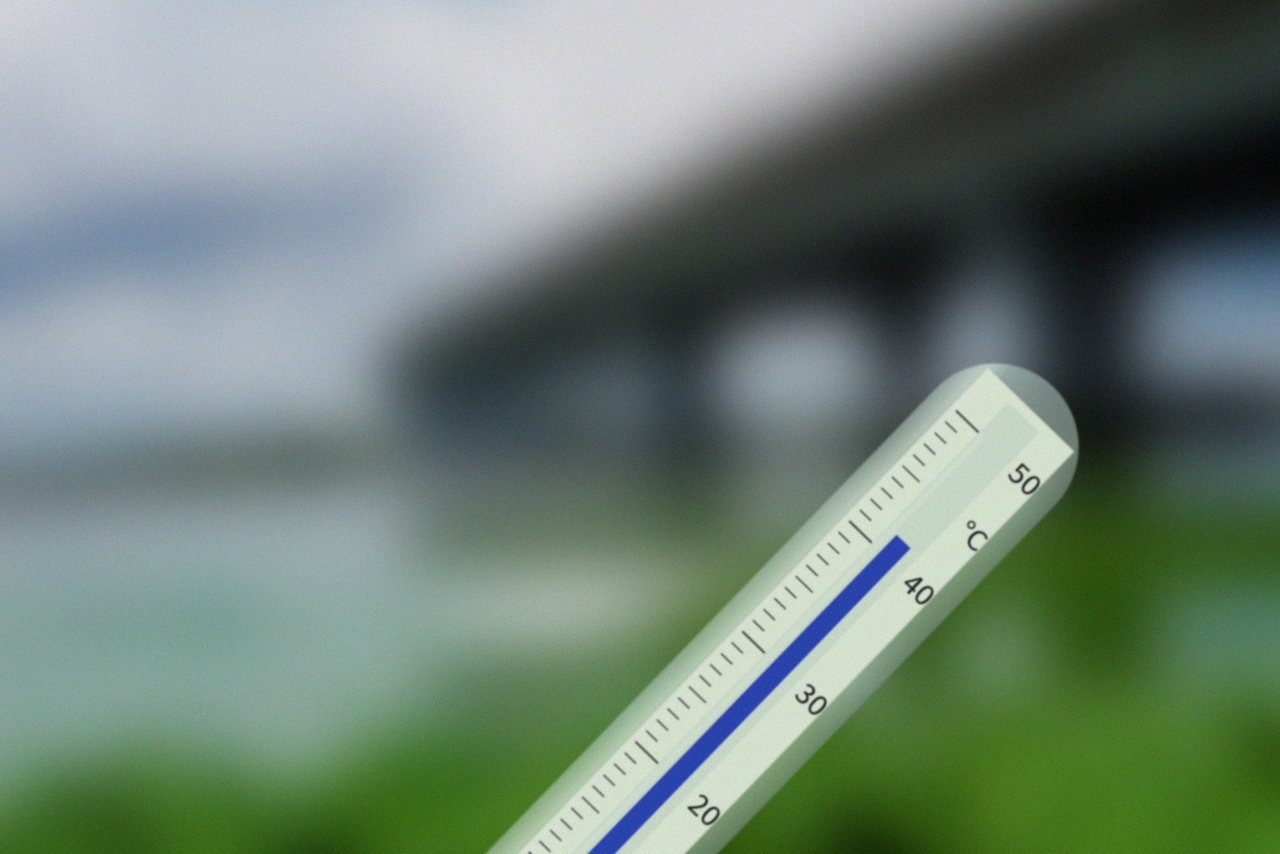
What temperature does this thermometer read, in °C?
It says 41.5 °C
